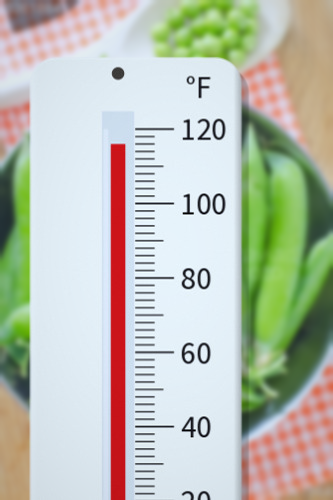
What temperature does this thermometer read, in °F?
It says 116 °F
